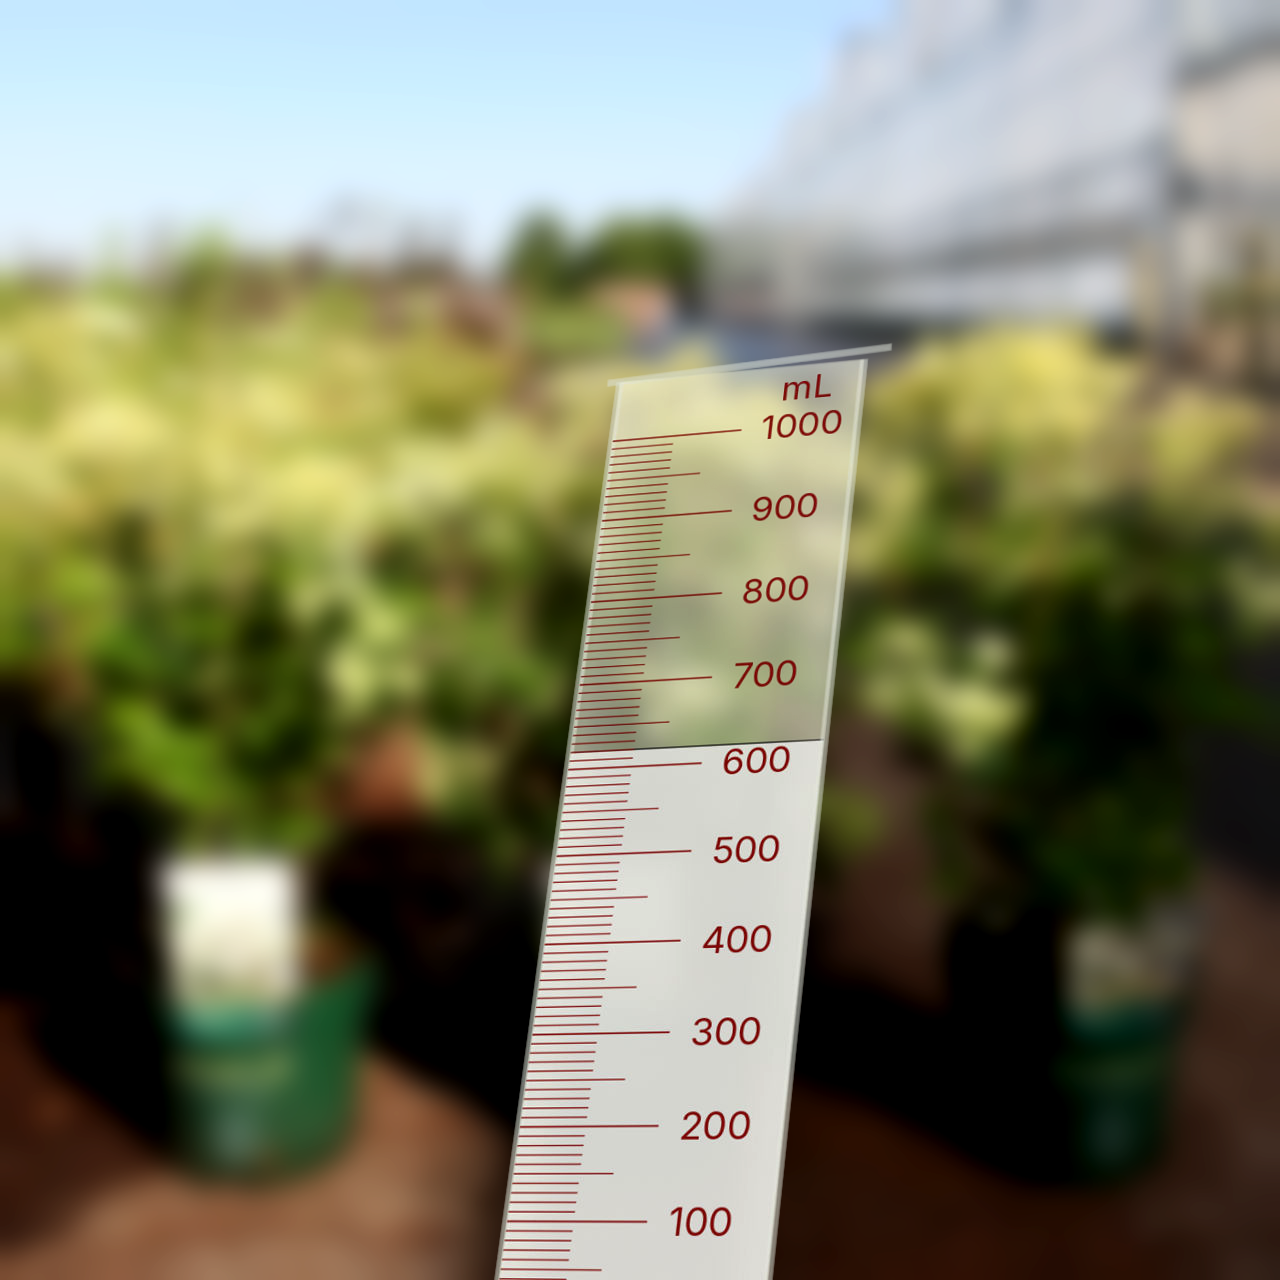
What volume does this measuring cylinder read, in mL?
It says 620 mL
